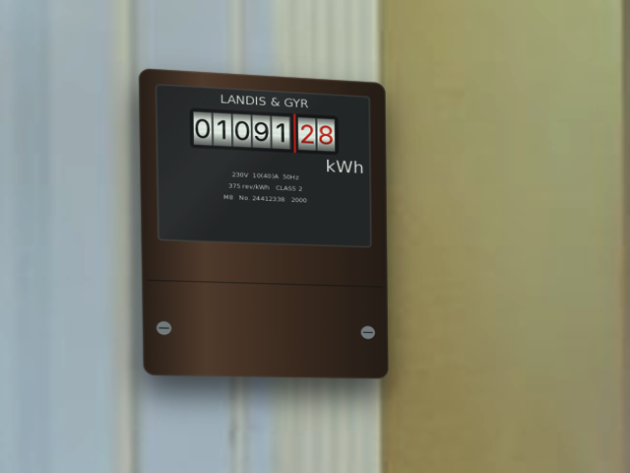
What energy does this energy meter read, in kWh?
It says 1091.28 kWh
